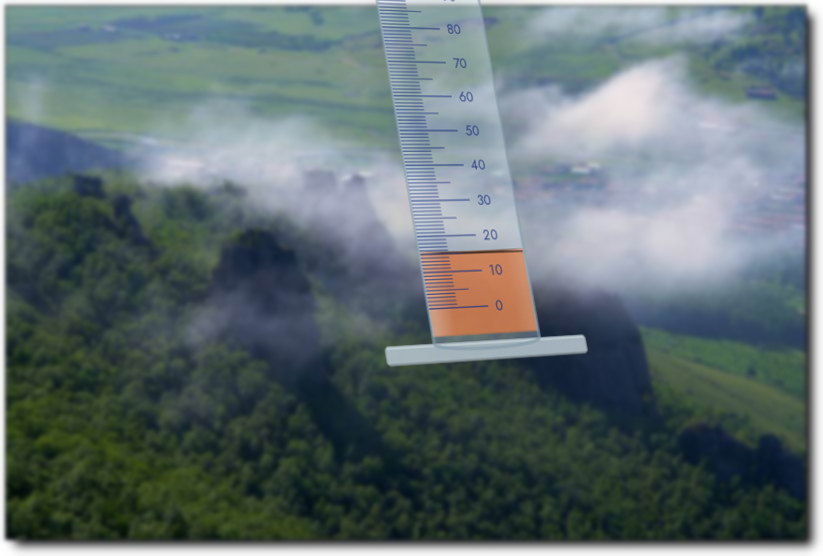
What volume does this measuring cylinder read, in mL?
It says 15 mL
